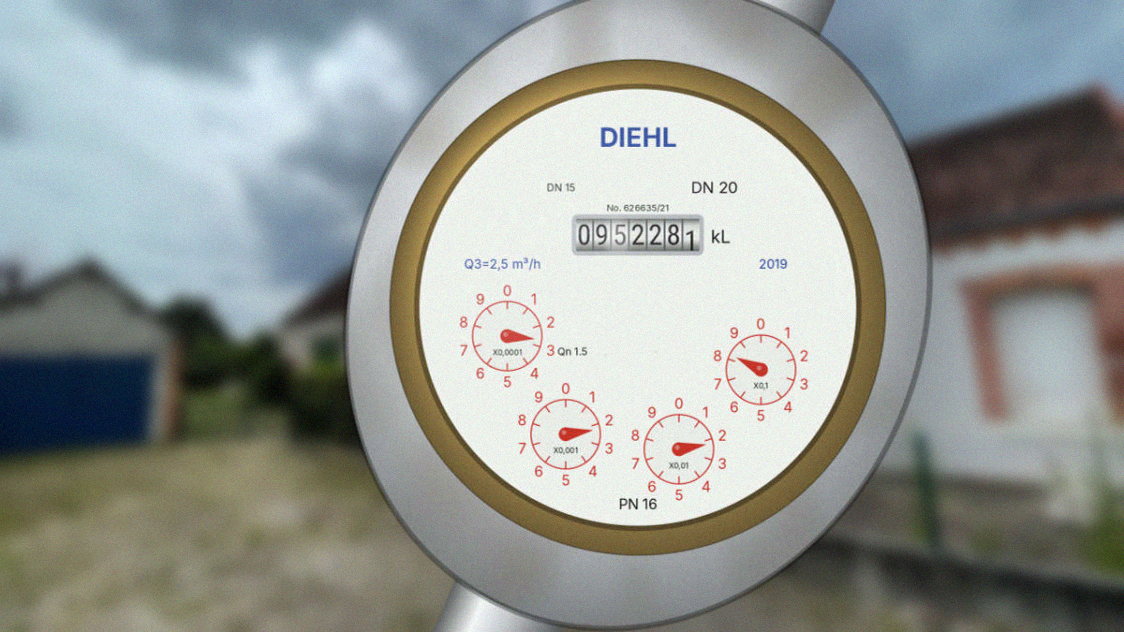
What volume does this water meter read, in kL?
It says 952280.8222 kL
